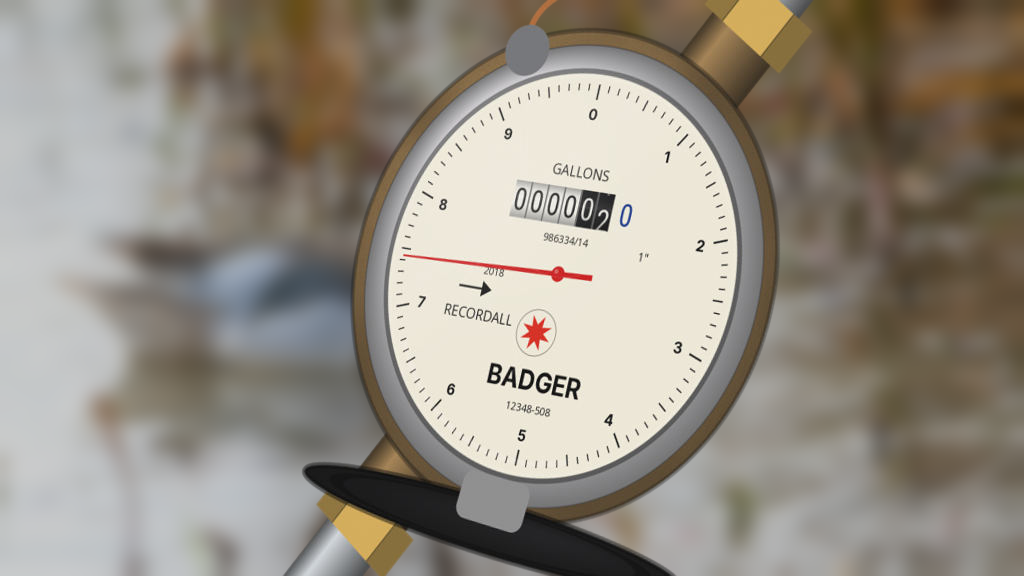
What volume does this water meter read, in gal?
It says 17.4 gal
